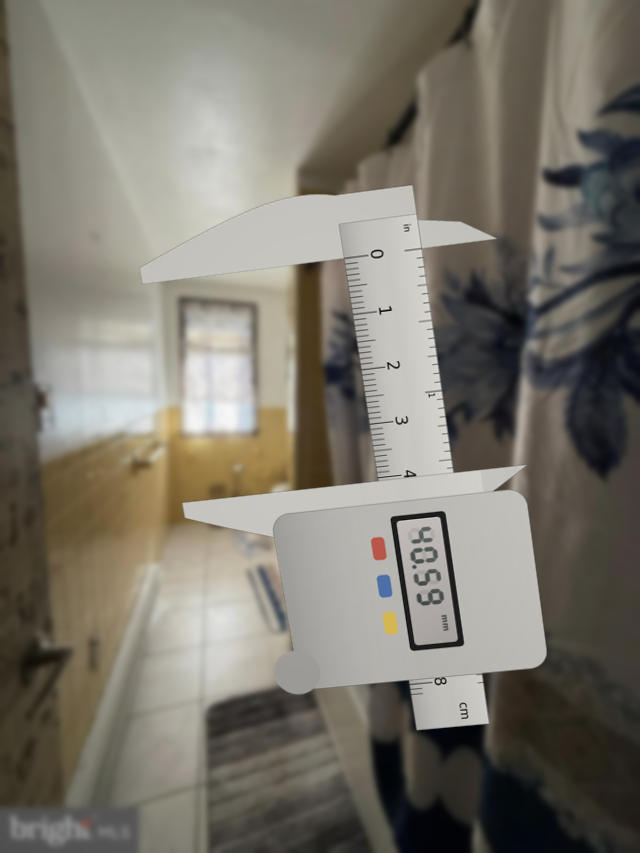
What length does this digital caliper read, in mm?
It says 40.59 mm
